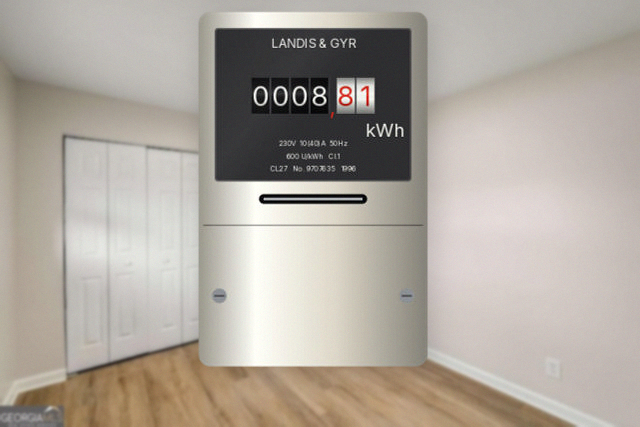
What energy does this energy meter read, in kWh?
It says 8.81 kWh
